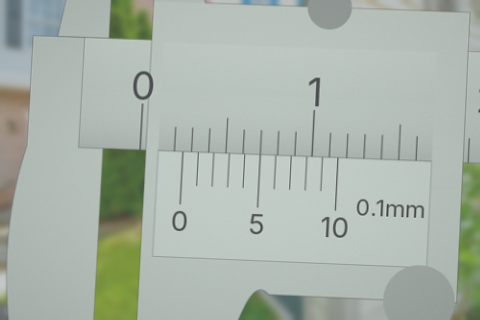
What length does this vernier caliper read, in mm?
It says 2.5 mm
